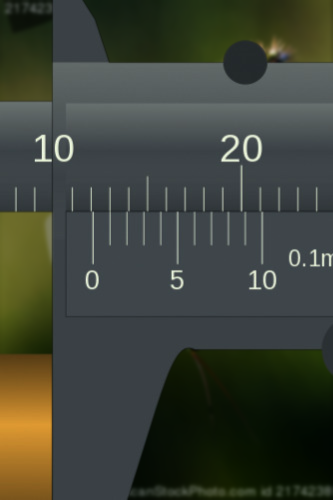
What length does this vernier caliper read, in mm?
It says 12.1 mm
